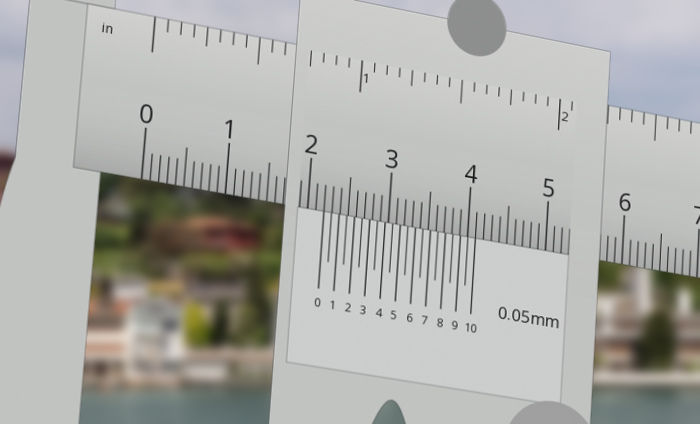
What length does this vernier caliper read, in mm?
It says 22.0 mm
